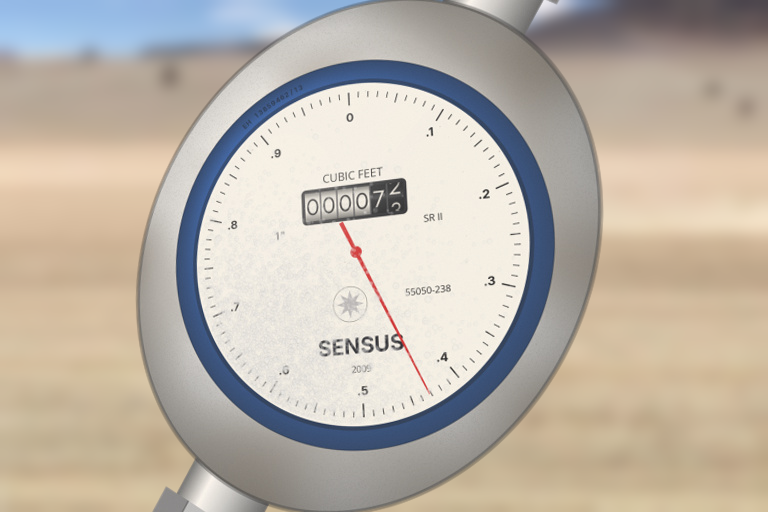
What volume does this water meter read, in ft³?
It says 72.43 ft³
